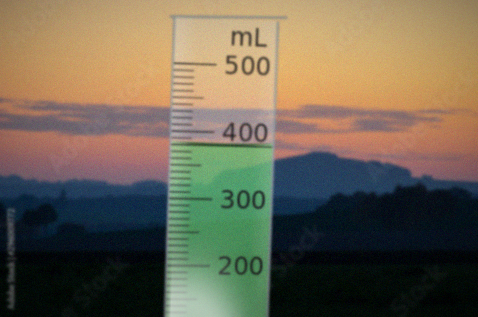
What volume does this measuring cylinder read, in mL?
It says 380 mL
